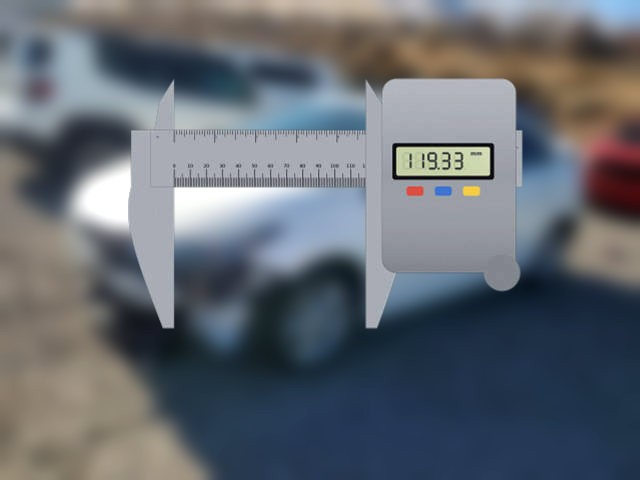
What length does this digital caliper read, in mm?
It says 119.33 mm
